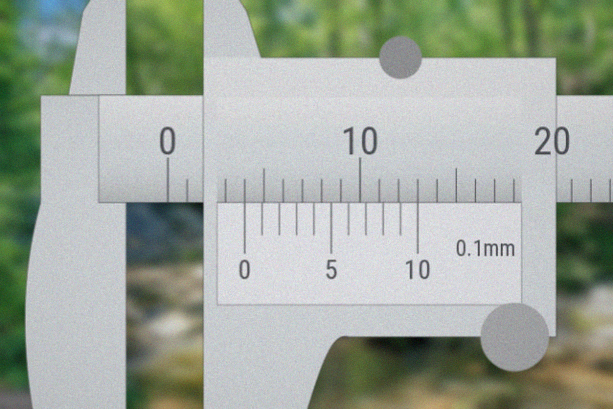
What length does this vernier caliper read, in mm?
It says 4.0 mm
